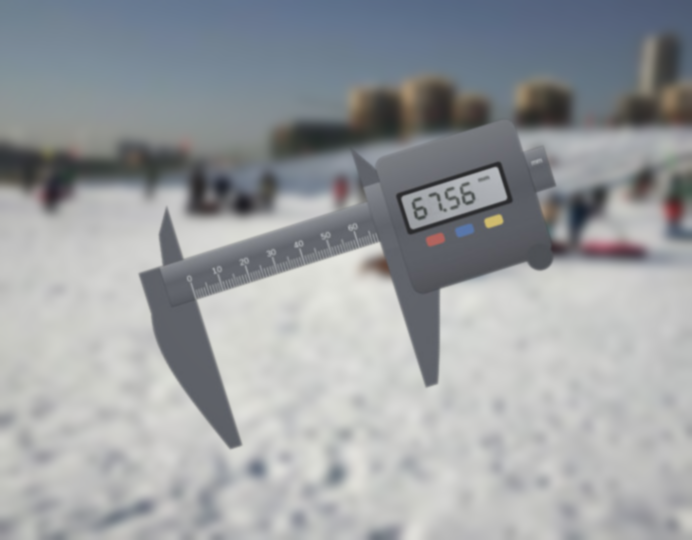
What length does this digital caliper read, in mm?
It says 67.56 mm
